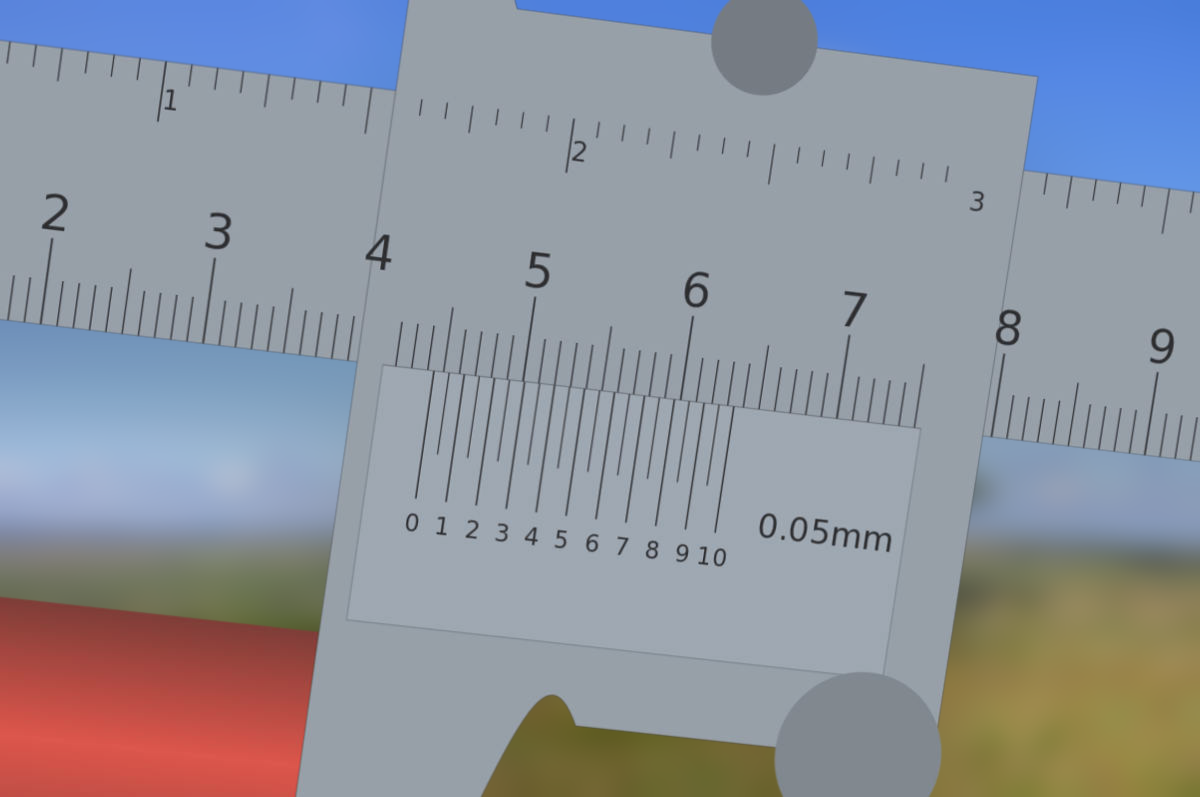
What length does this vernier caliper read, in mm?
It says 44.4 mm
